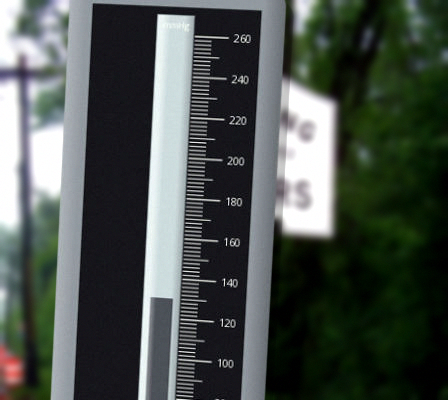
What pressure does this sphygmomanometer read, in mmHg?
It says 130 mmHg
